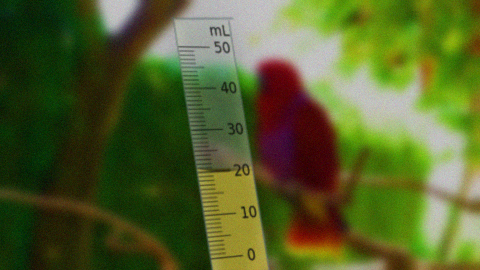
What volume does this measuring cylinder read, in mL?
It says 20 mL
